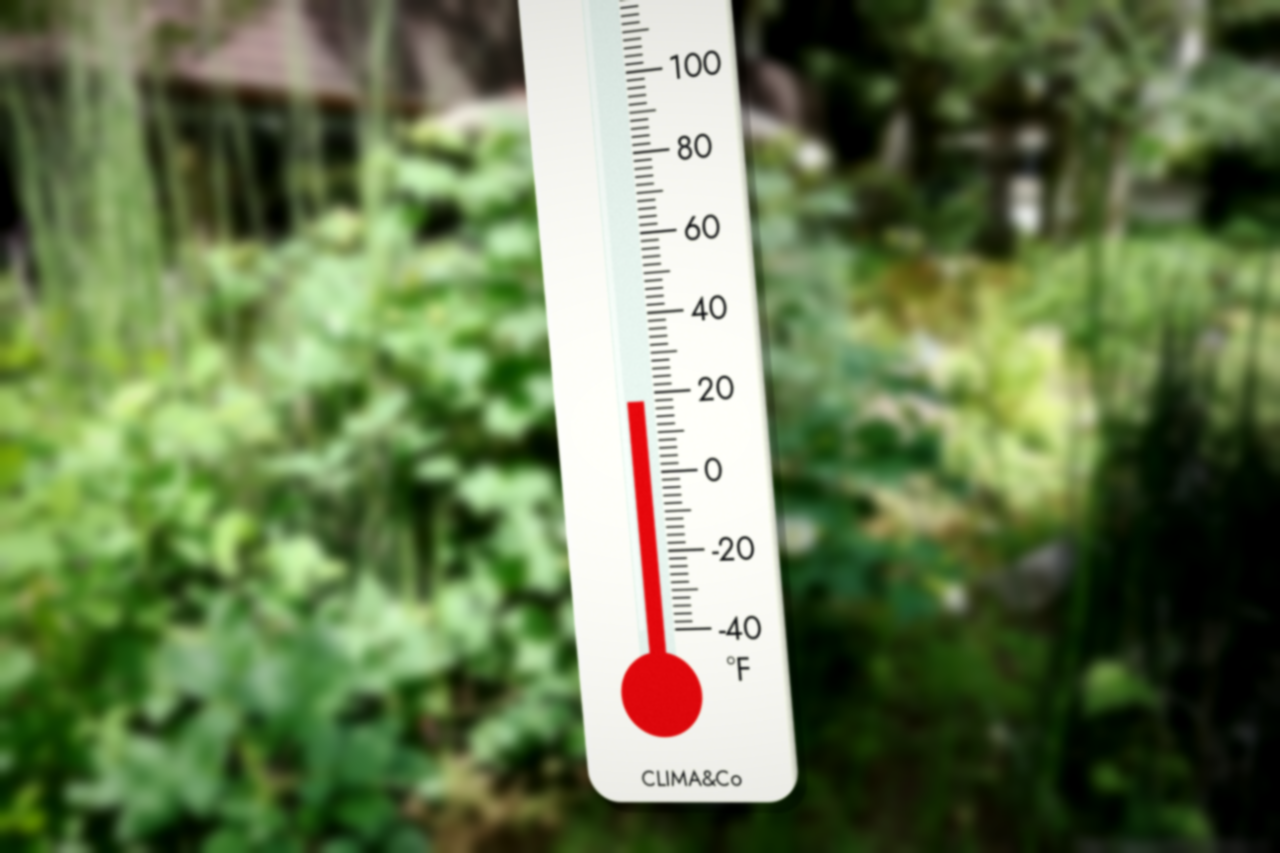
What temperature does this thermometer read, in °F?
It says 18 °F
